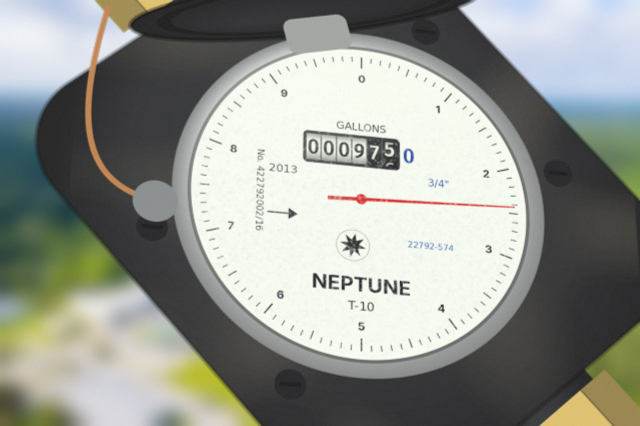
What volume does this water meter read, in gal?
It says 9752.4 gal
